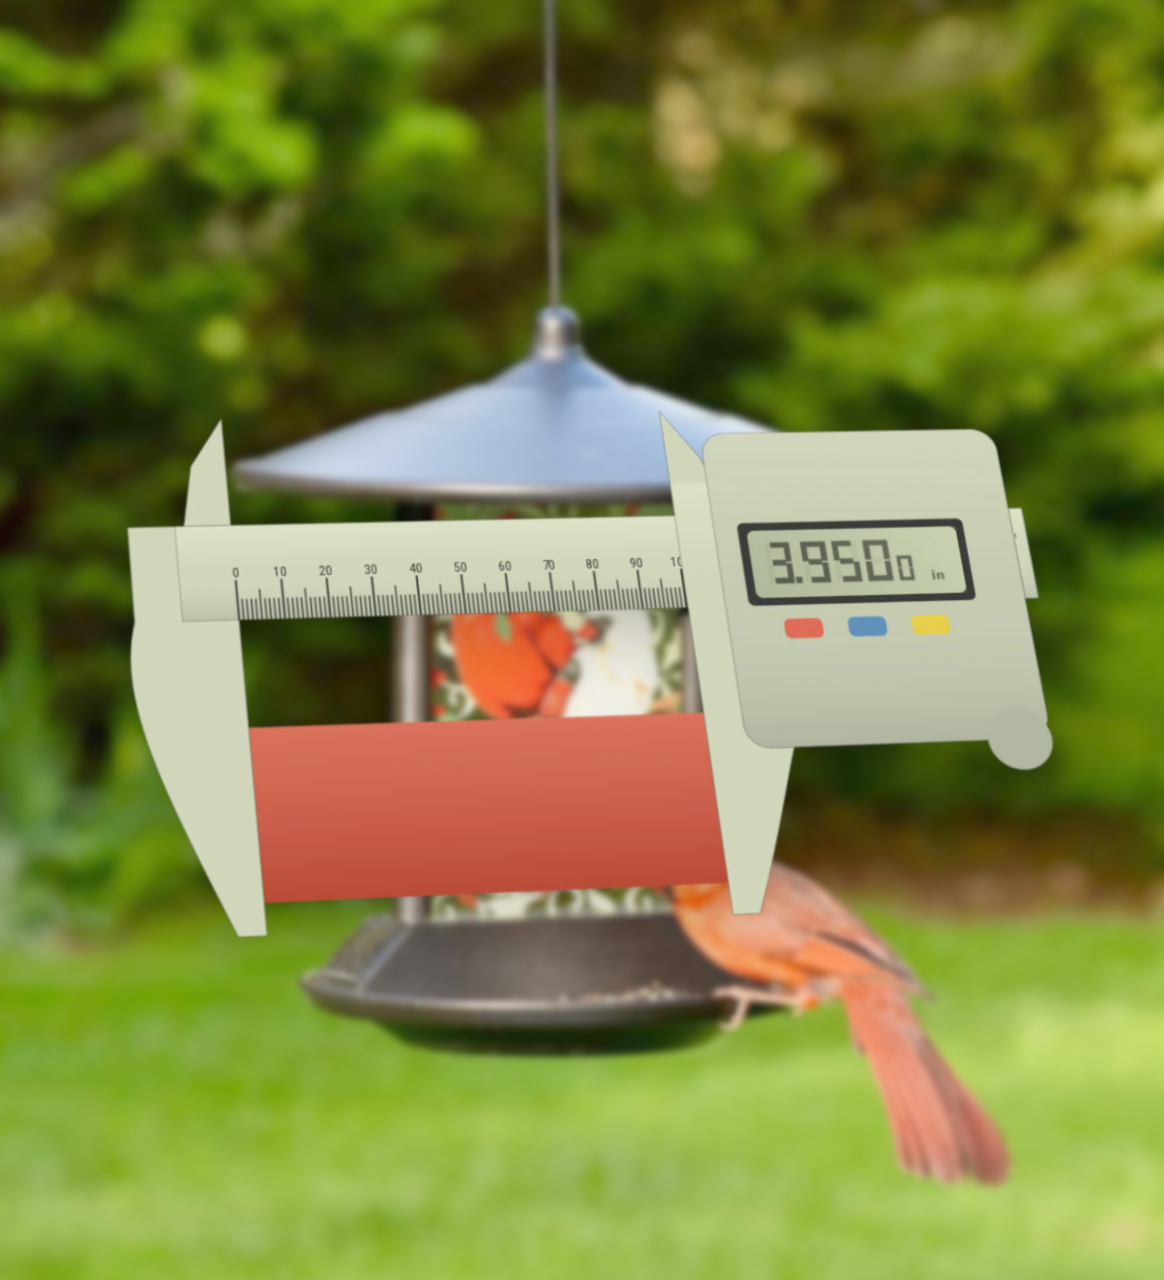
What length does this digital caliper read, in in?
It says 3.9500 in
